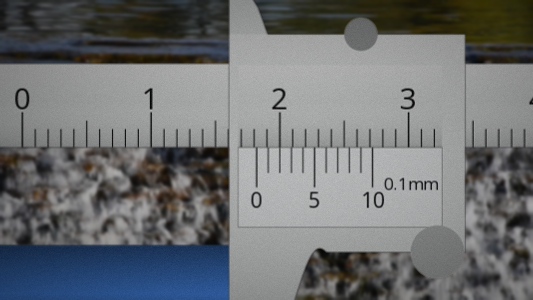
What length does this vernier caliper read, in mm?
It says 18.2 mm
